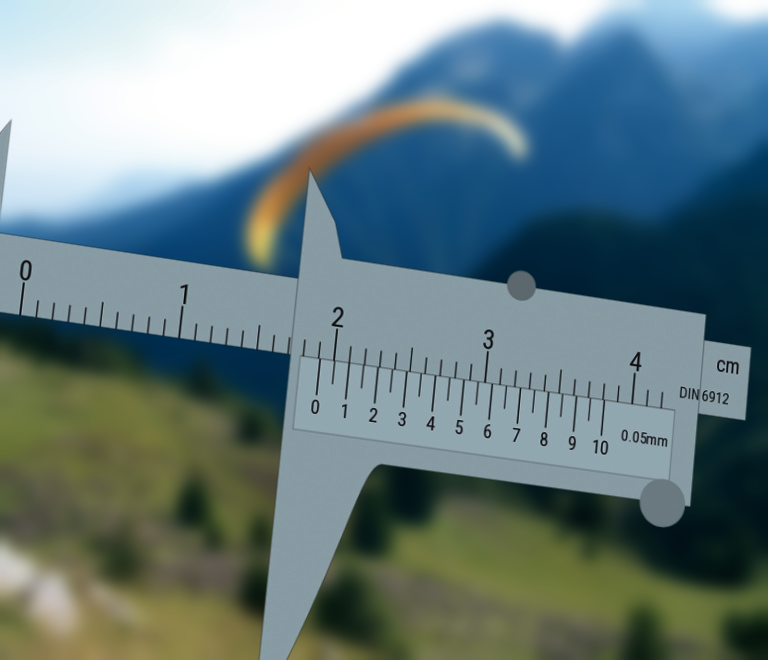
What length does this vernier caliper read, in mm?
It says 19.1 mm
